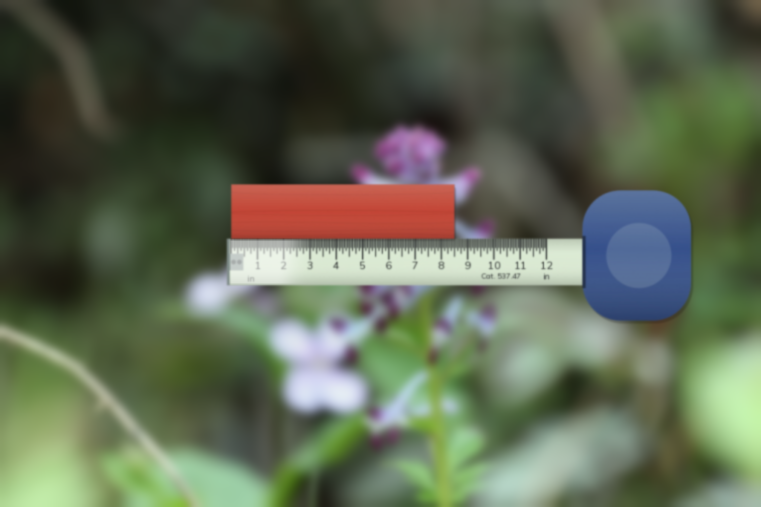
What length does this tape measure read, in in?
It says 8.5 in
